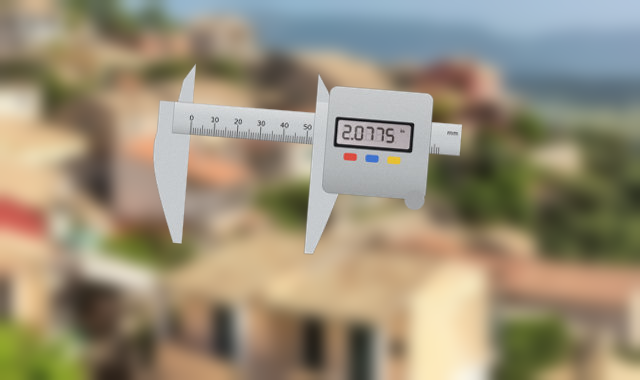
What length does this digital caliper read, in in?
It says 2.0775 in
